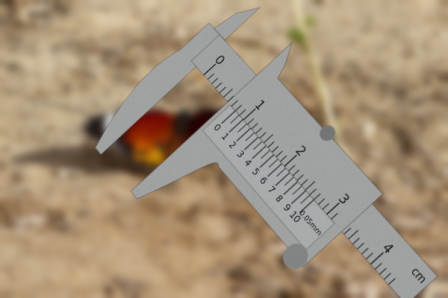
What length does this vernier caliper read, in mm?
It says 8.0 mm
